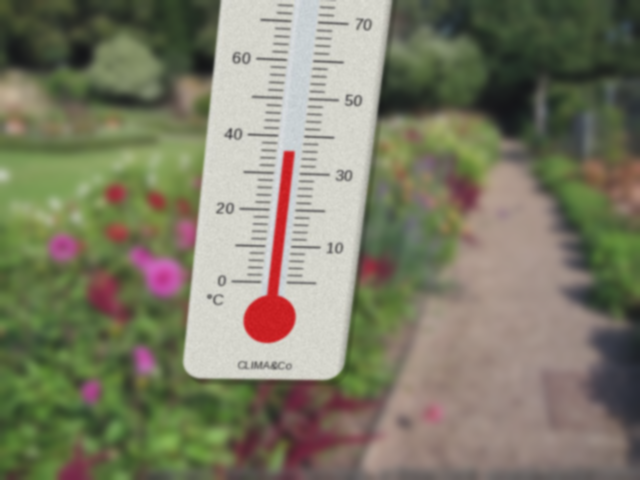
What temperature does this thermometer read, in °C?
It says 36 °C
